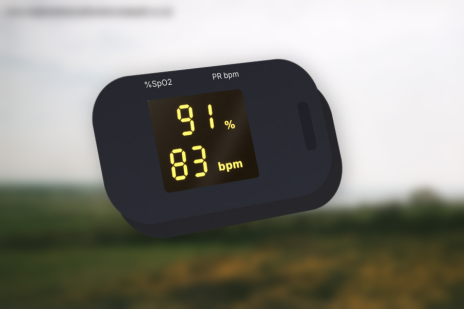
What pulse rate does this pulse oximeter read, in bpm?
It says 83 bpm
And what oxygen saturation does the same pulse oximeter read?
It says 91 %
